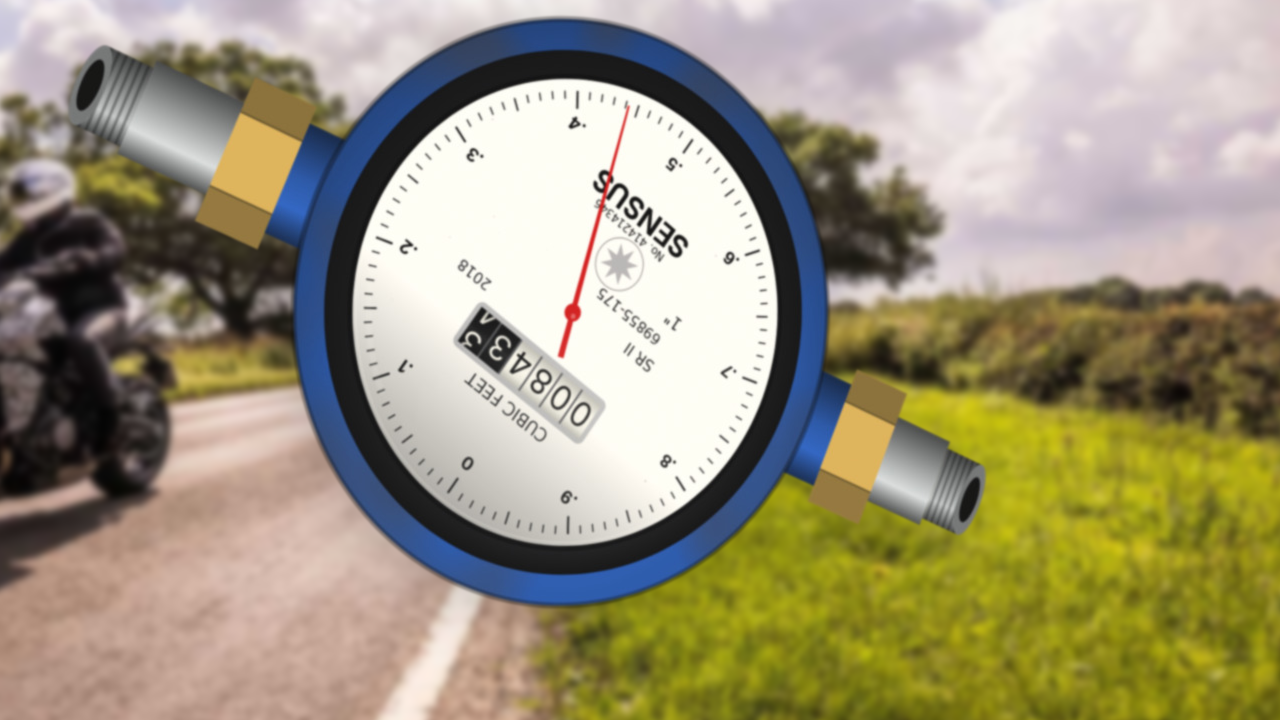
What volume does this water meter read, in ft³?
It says 8433.44 ft³
